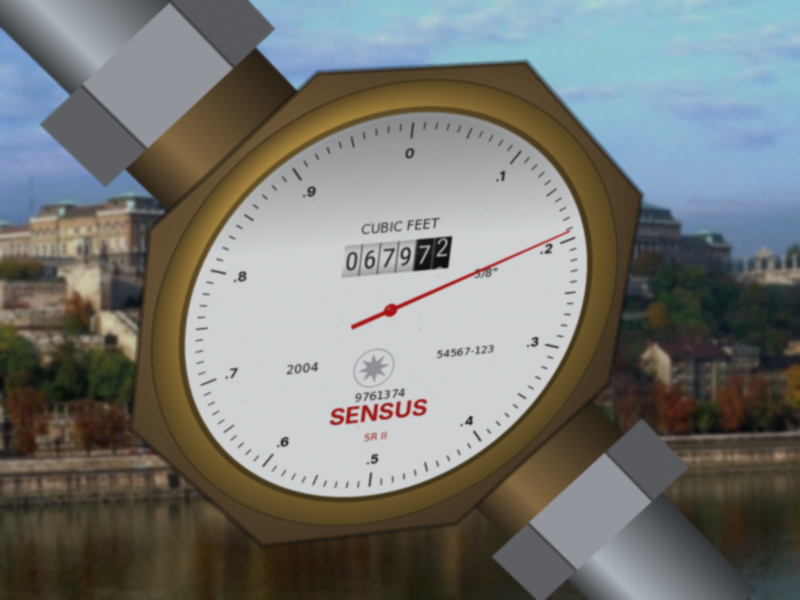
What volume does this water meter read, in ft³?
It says 67972.19 ft³
